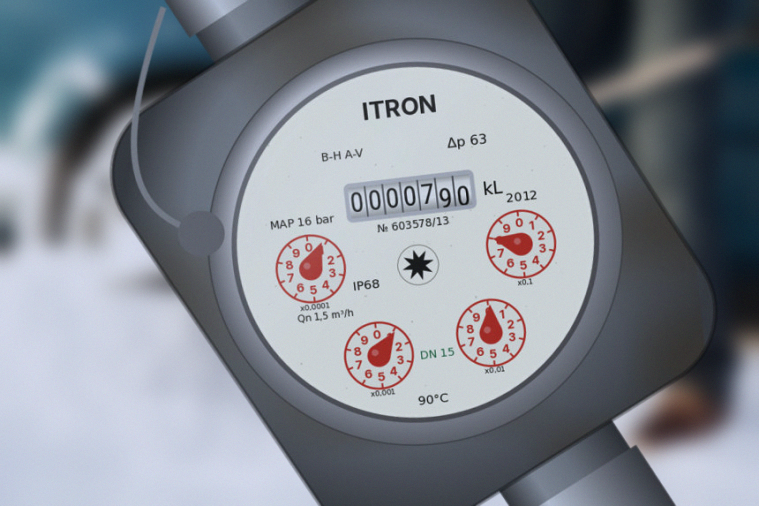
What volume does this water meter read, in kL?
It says 789.8010 kL
